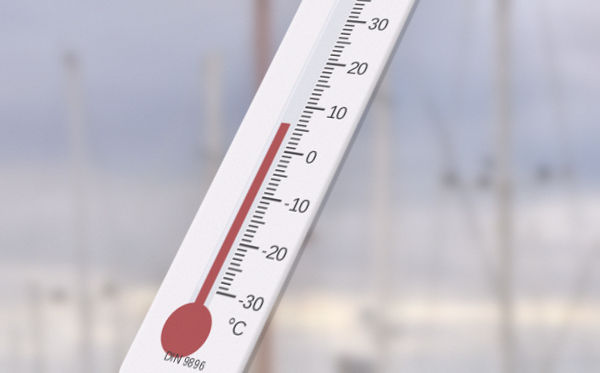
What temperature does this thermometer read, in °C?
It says 6 °C
